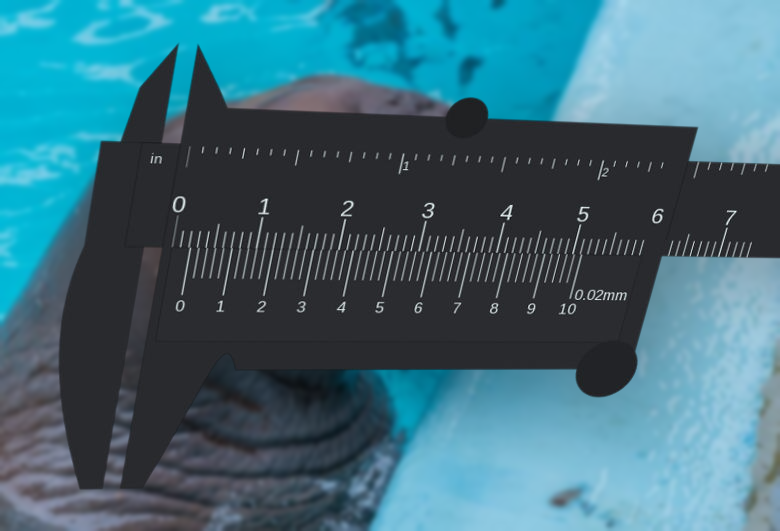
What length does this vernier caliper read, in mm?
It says 2.2 mm
